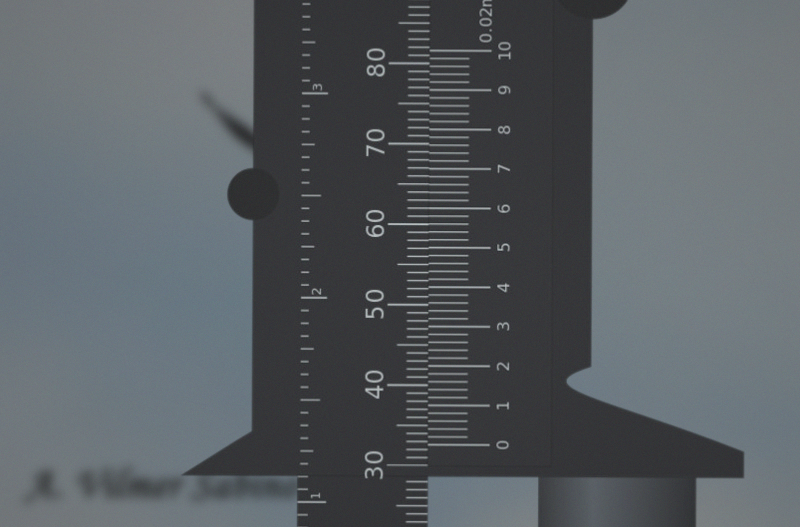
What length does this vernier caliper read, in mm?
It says 32.6 mm
